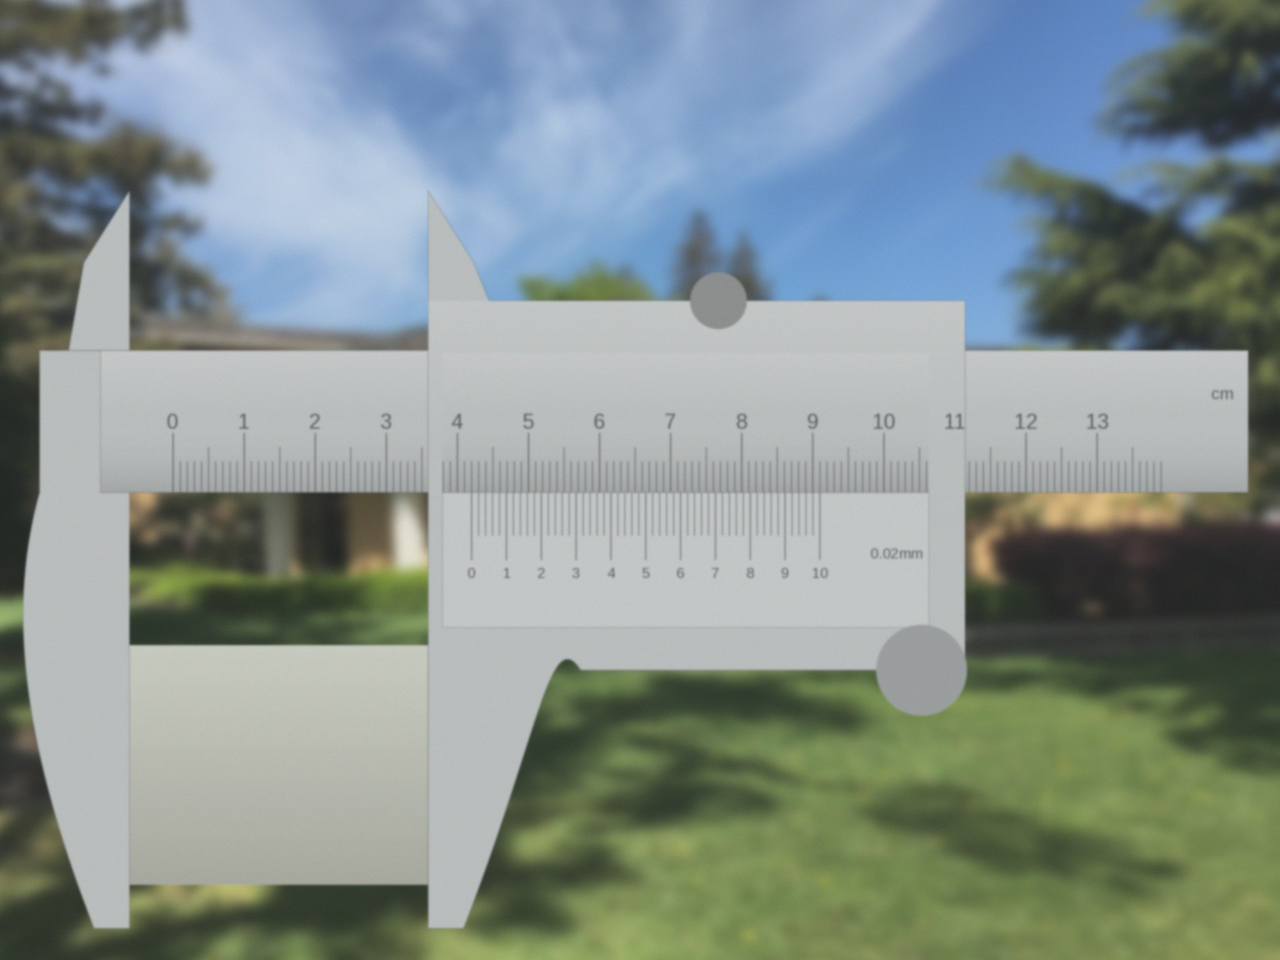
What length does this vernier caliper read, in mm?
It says 42.0 mm
